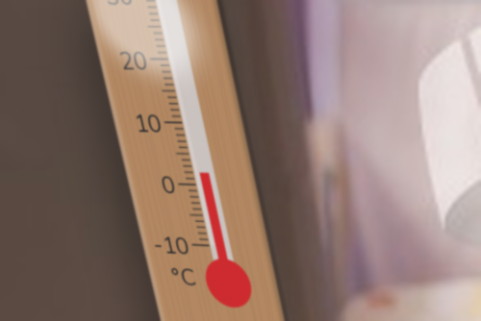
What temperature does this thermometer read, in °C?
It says 2 °C
